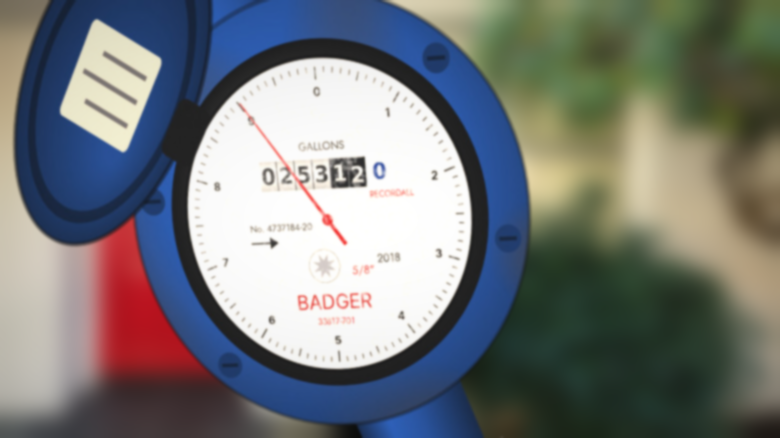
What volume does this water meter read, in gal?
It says 253119.0 gal
